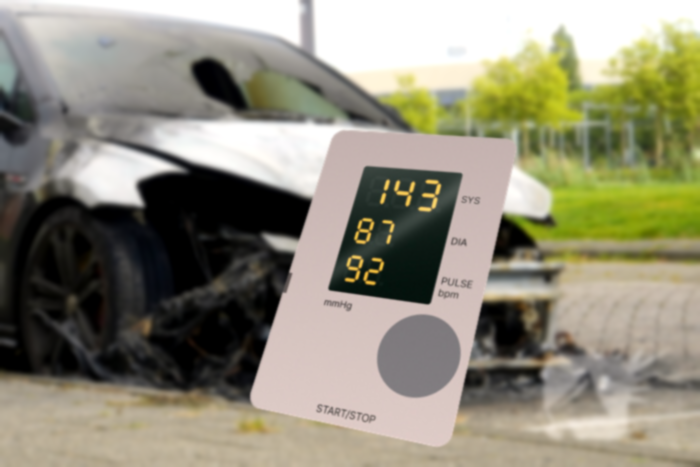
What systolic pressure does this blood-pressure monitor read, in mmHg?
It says 143 mmHg
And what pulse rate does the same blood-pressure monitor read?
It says 92 bpm
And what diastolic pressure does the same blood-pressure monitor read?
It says 87 mmHg
